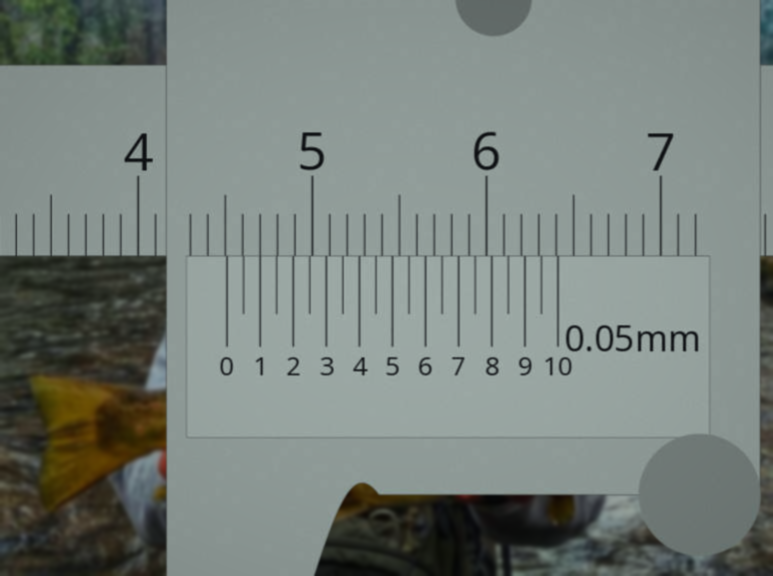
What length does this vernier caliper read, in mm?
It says 45.1 mm
